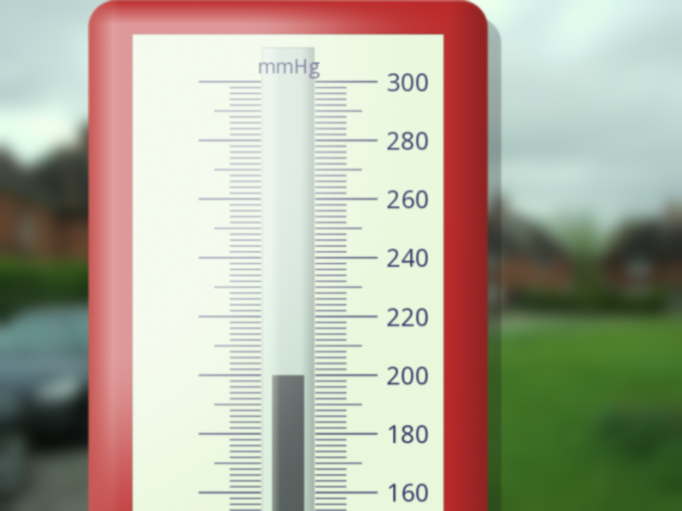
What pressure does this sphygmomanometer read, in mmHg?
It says 200 mmHg
